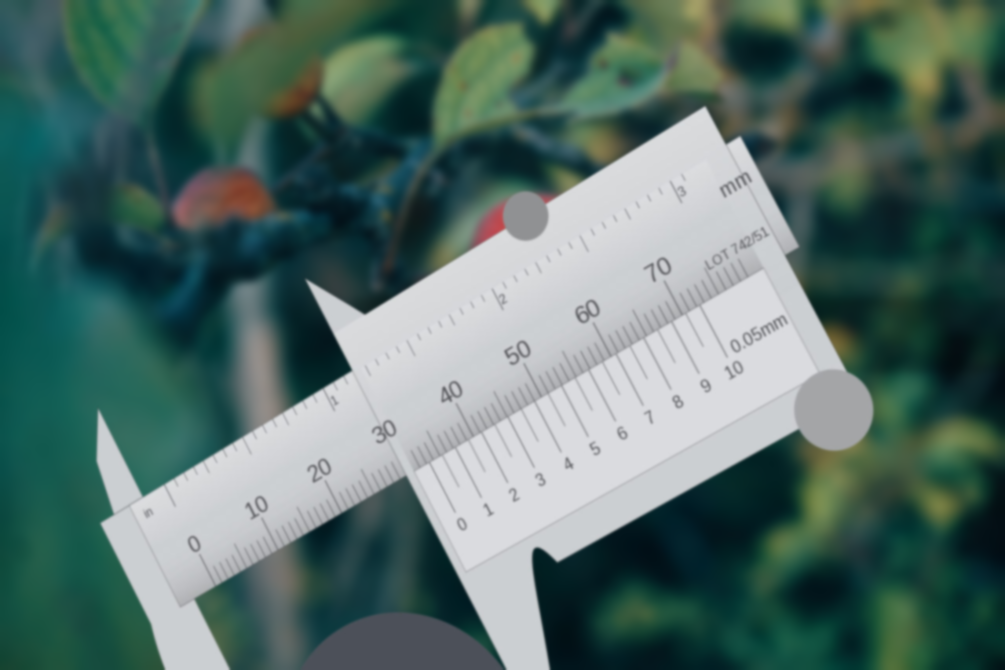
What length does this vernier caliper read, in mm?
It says 33.4 mm
